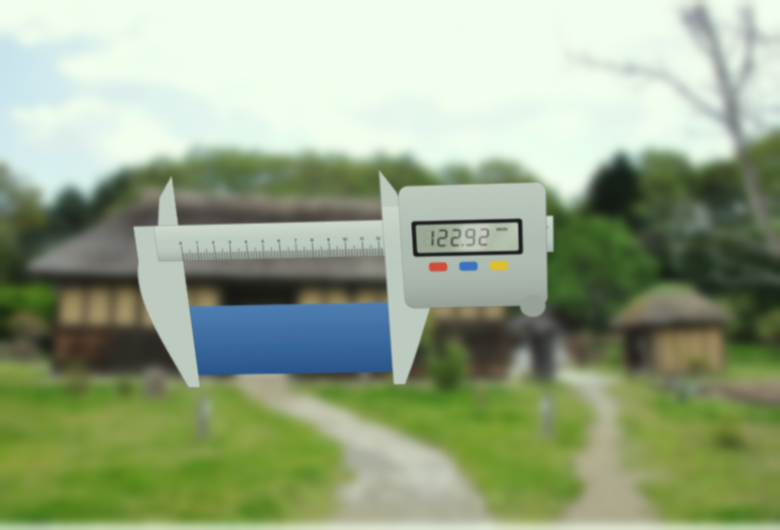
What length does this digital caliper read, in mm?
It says 122.92 mm
